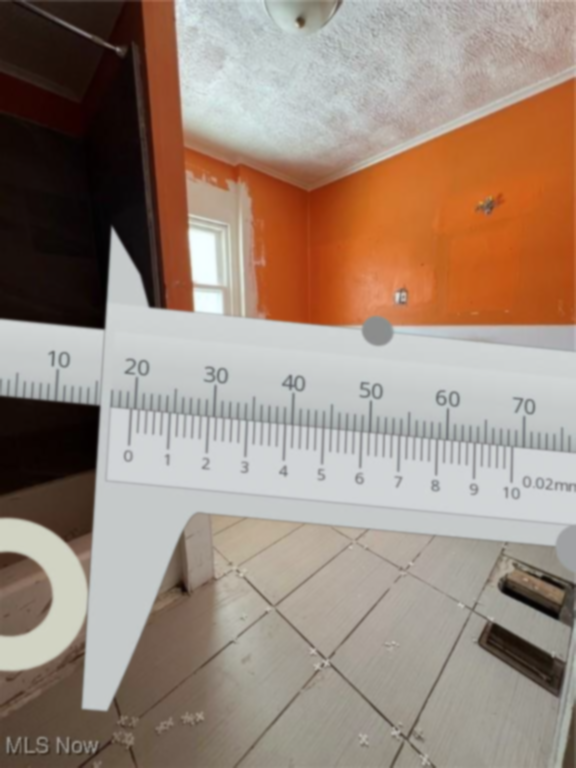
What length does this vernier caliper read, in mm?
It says 19.5 mm
